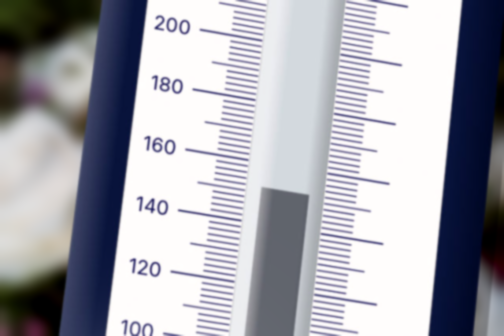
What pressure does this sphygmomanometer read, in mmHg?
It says 152 mmHg
